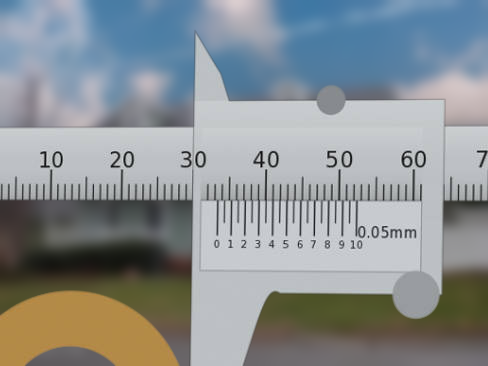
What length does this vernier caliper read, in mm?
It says 33.4 mm
